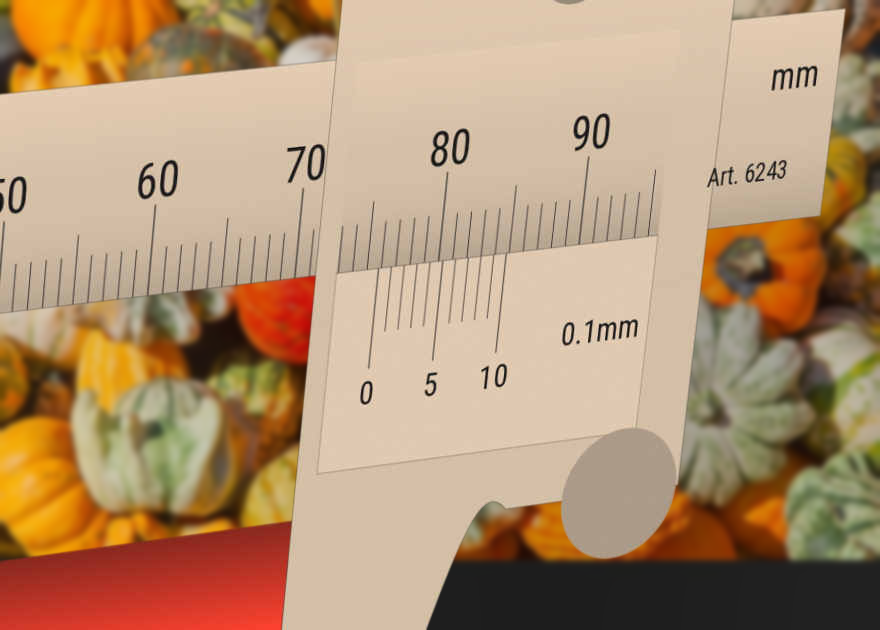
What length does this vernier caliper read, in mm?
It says 75.8 mm
